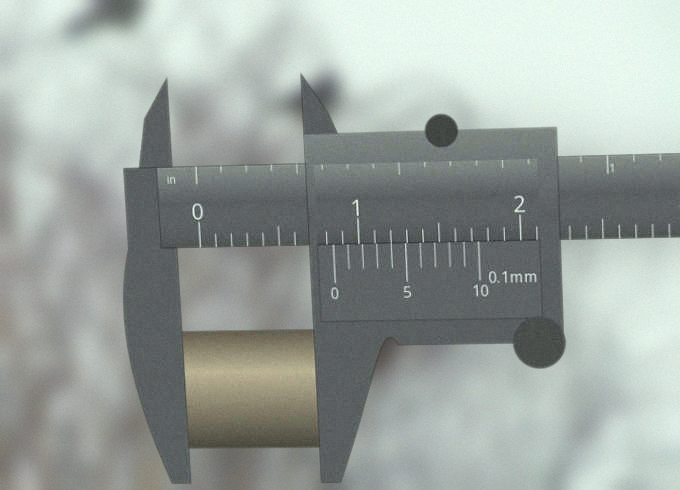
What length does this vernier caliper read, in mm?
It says 8.4 mm
